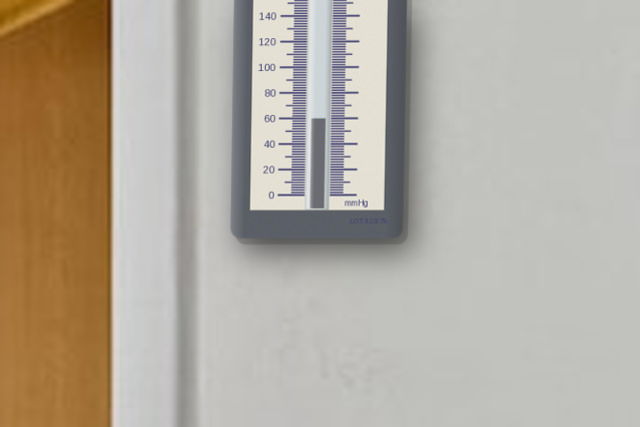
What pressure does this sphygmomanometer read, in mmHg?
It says 60 mmHg
